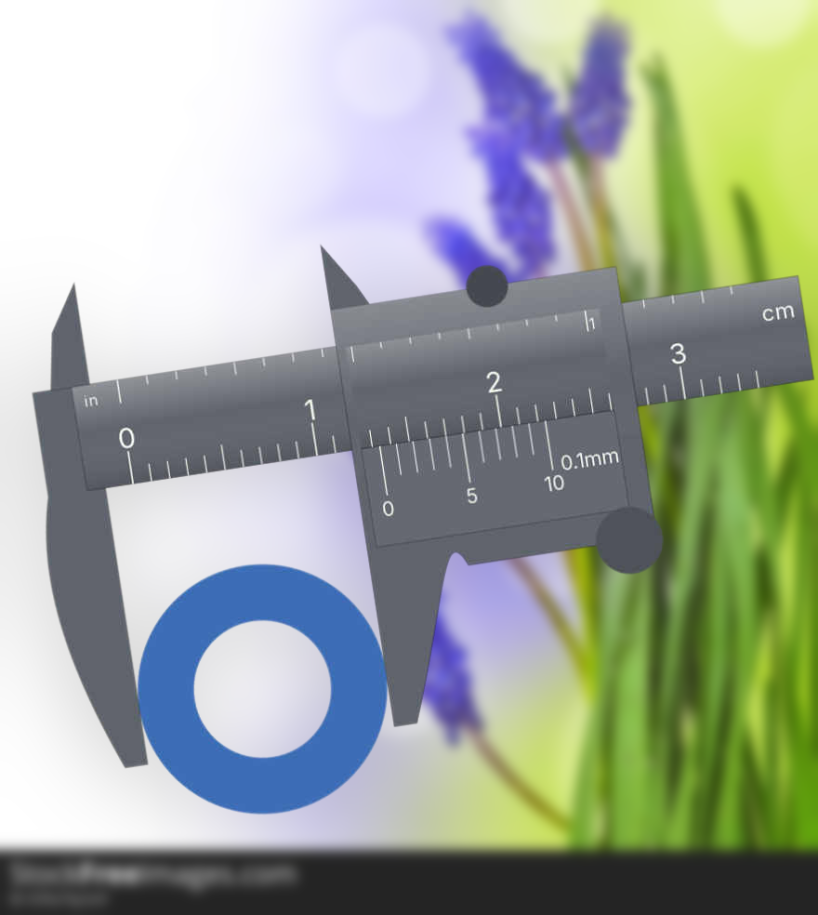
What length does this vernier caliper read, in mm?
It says 13.4 mm
